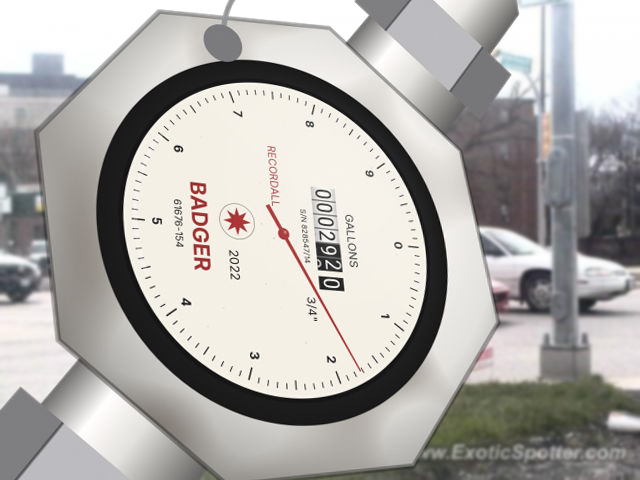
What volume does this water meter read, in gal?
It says 2921.7 gal
